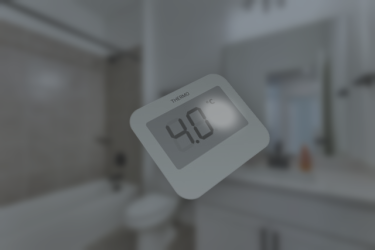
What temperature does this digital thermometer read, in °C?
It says 4.0 °C
